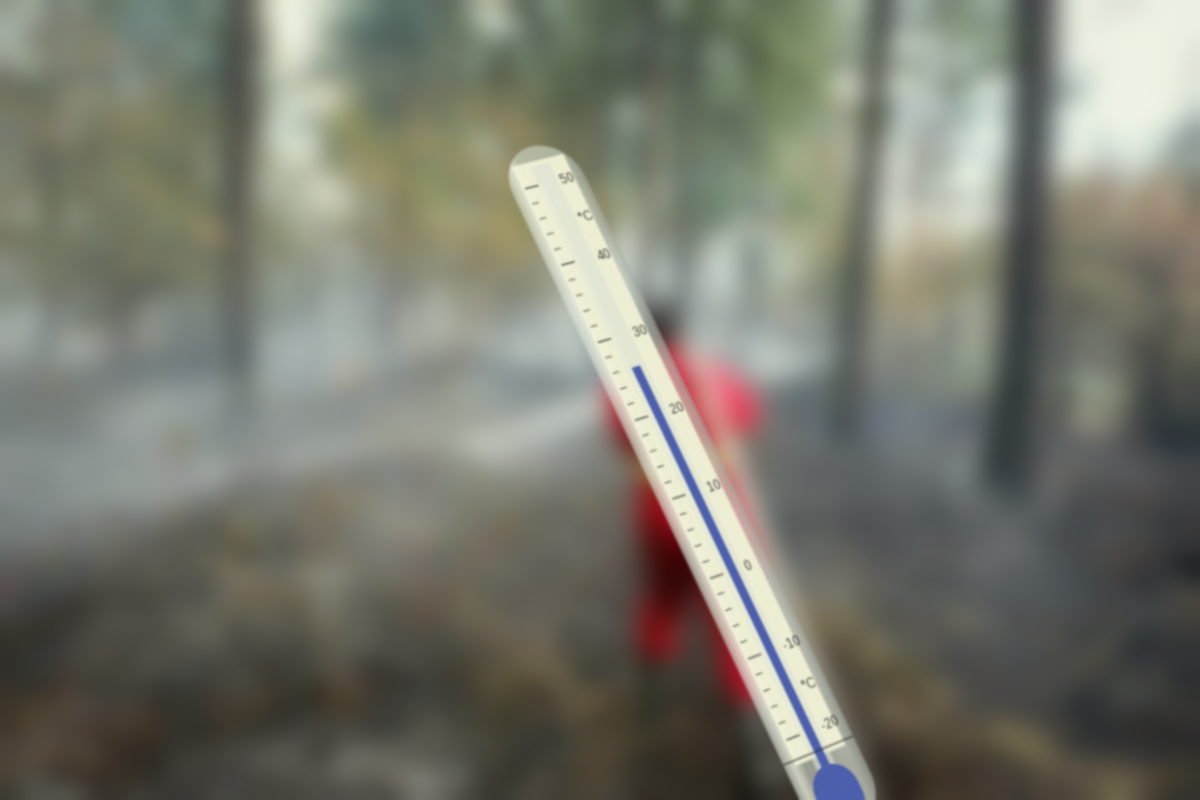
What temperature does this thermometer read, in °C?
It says 26 °C
